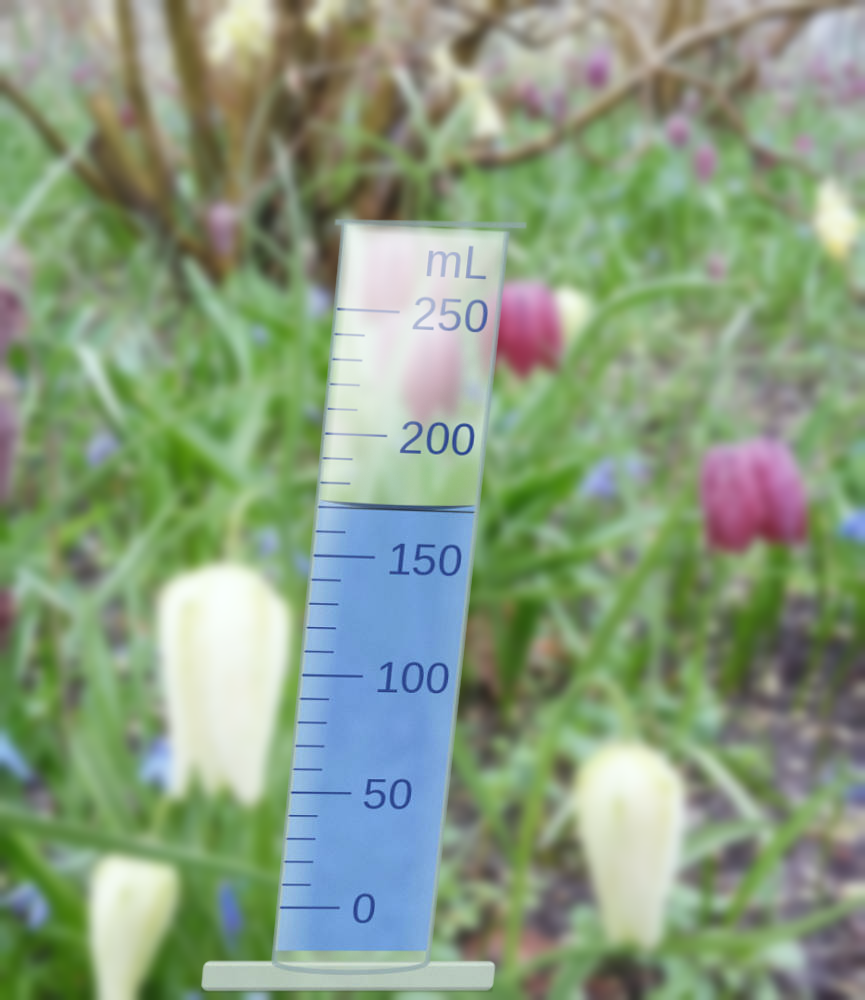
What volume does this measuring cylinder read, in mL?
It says 170 mL
